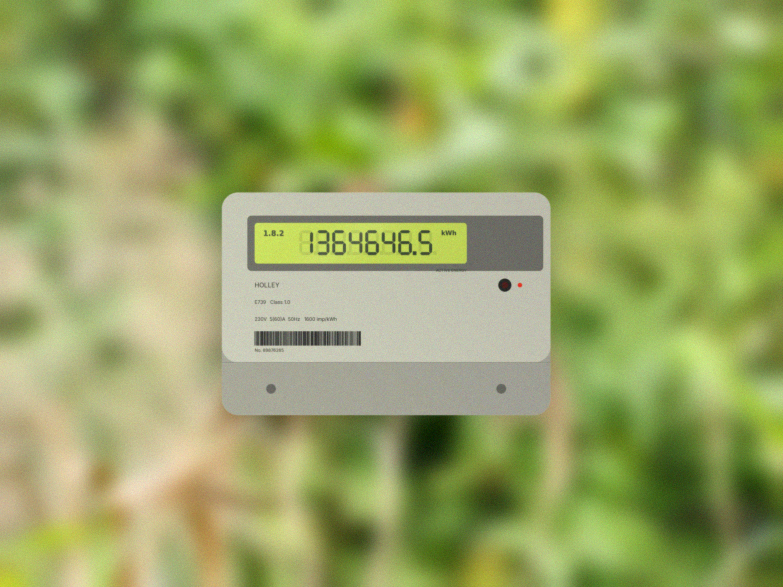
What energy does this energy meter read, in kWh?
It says 1364646.5 kWh
